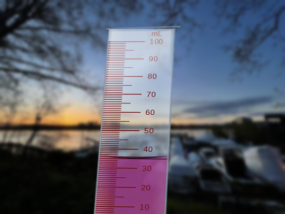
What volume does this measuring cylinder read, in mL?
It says 35 mL
